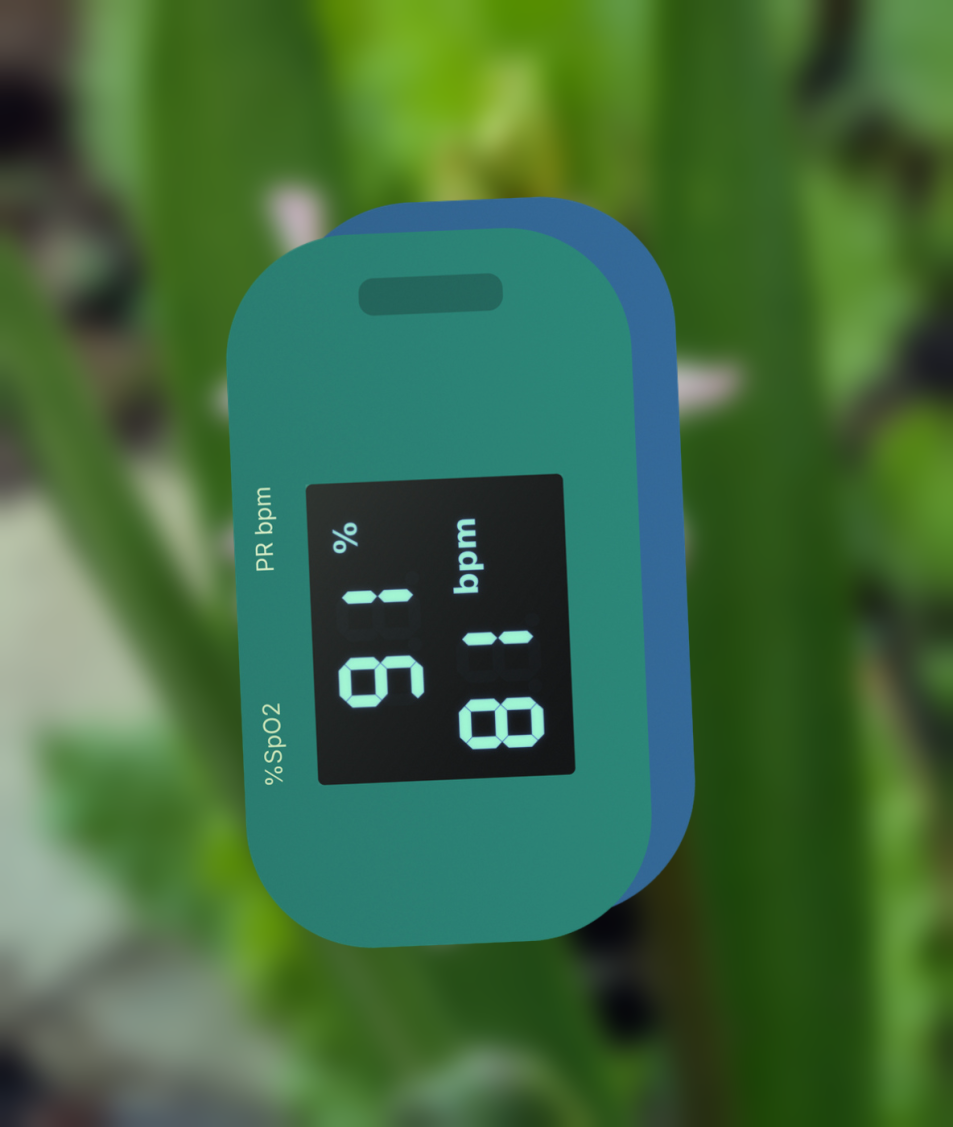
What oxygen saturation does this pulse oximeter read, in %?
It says 91 %
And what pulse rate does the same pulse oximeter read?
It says 81 bpm
